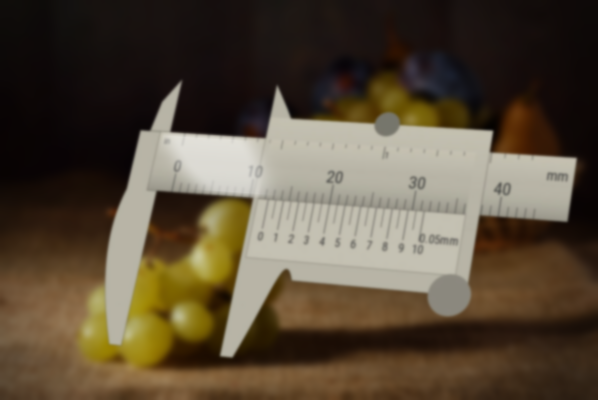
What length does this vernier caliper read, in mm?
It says 12.4 mm
